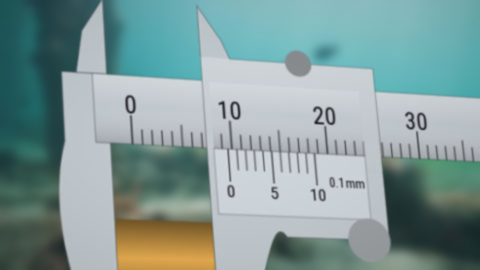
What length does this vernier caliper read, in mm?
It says 9.6 mm
